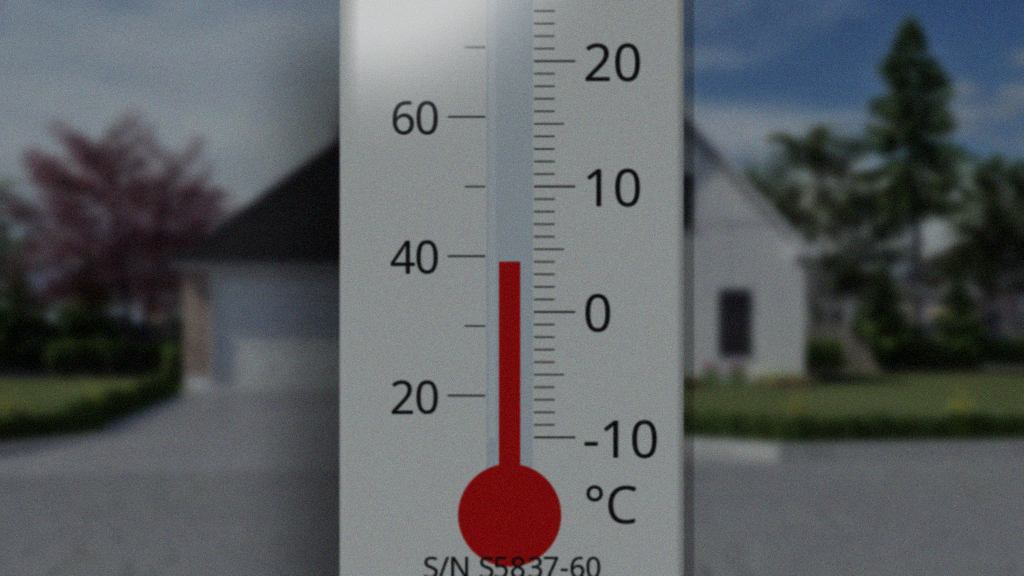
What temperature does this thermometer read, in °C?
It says 4 °C
